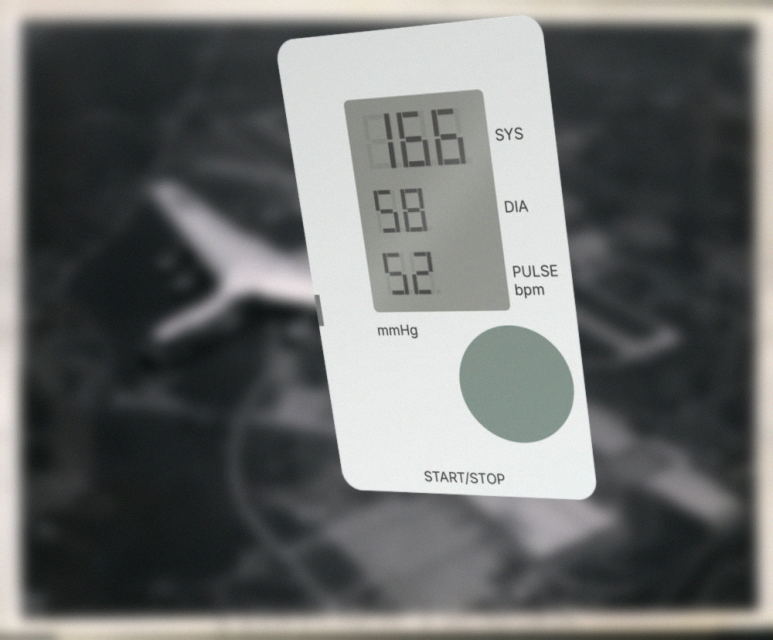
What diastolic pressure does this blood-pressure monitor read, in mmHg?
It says 58 mmHg
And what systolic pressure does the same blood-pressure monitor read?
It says 166 mmHg
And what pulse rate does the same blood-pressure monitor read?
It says 52 bpm
